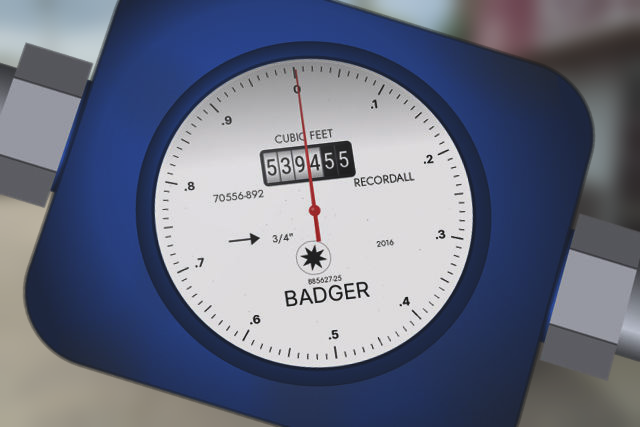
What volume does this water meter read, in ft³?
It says 539455.00 ft³
